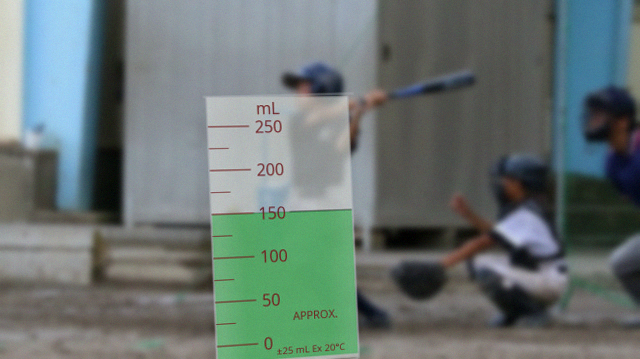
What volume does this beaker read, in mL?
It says 150 mL
